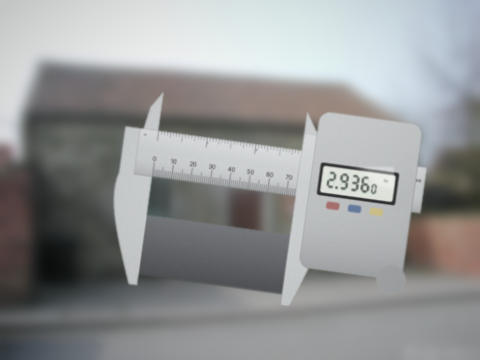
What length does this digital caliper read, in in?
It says 2.9360 in
